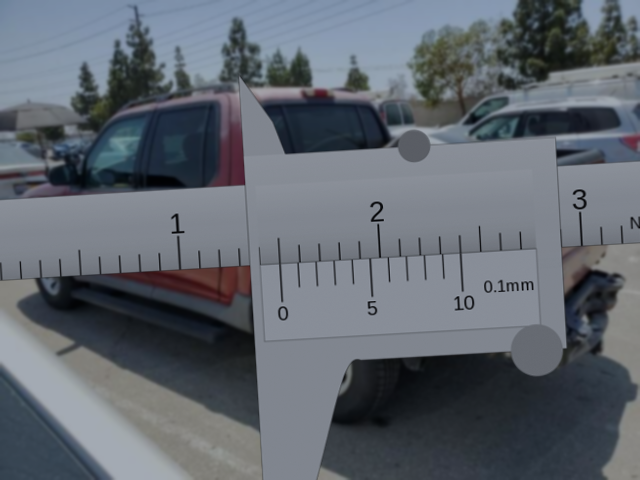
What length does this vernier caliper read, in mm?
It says 15.0 mm
